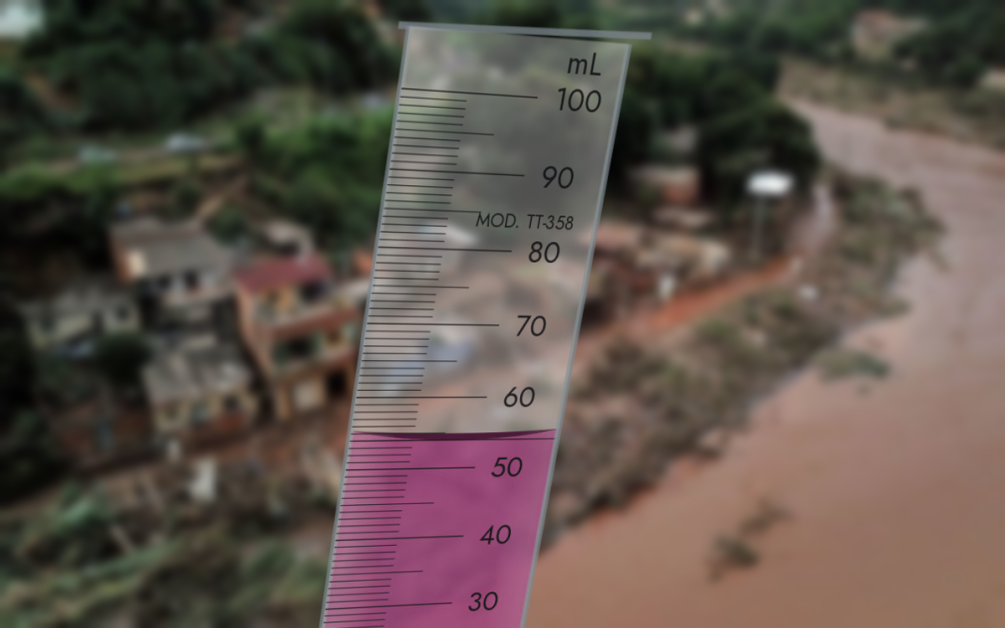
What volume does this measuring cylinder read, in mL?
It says 54 mL
